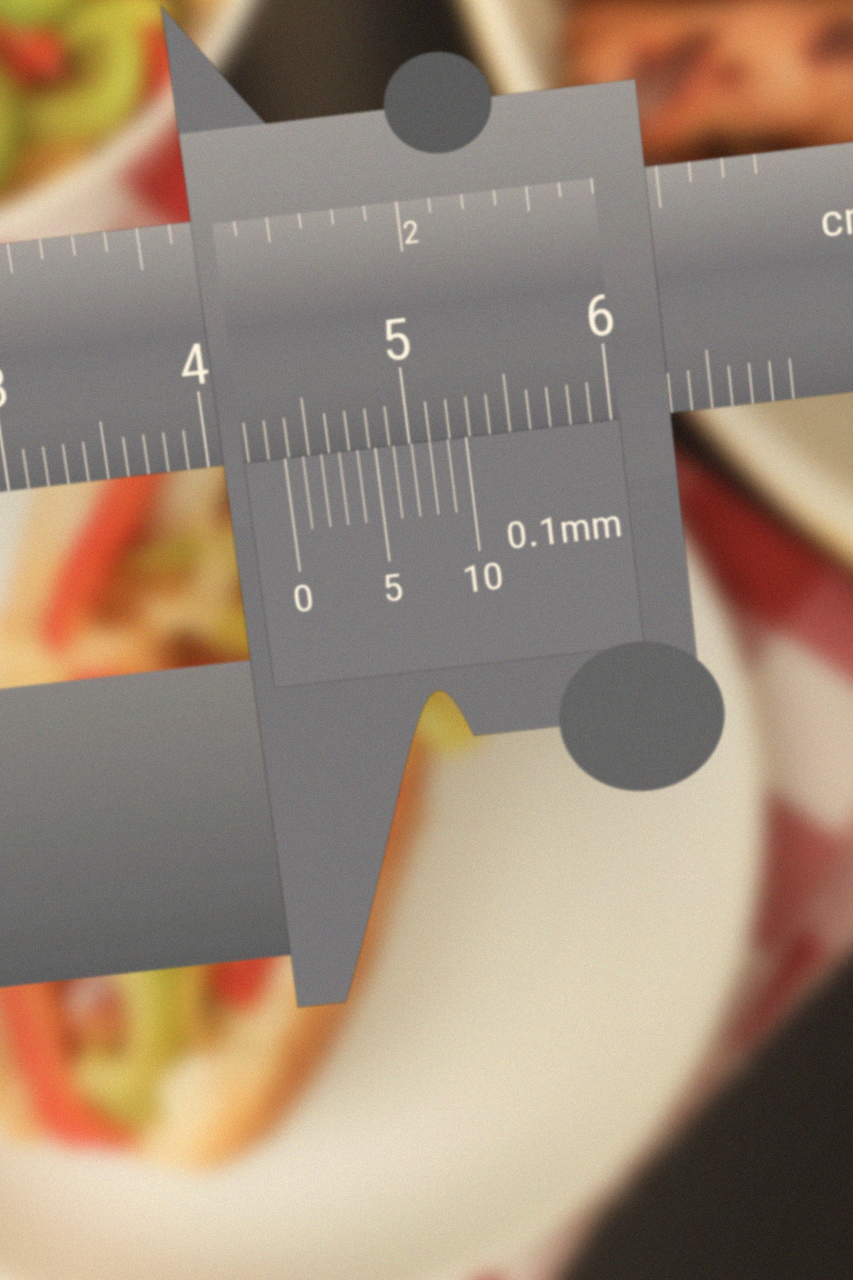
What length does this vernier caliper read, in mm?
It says 43.8 mm
